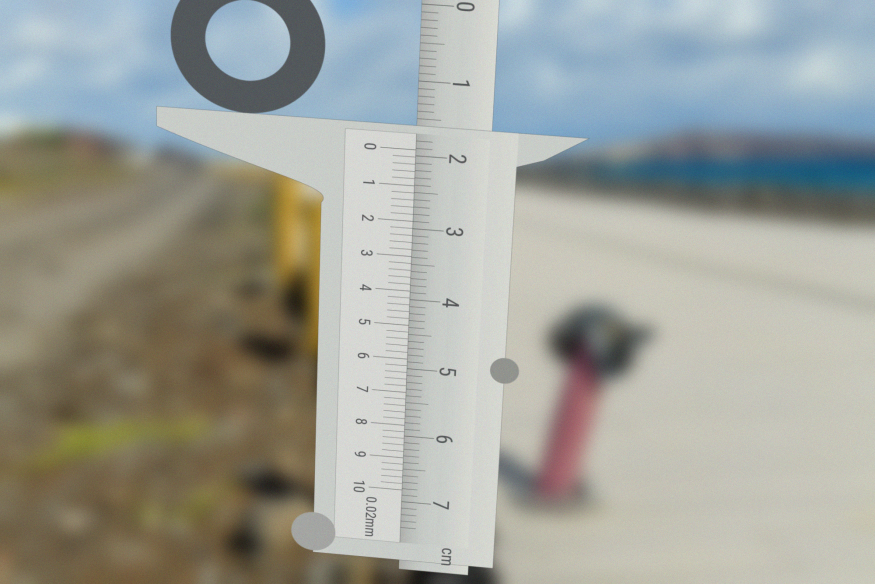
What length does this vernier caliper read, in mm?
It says 19.2 mm
